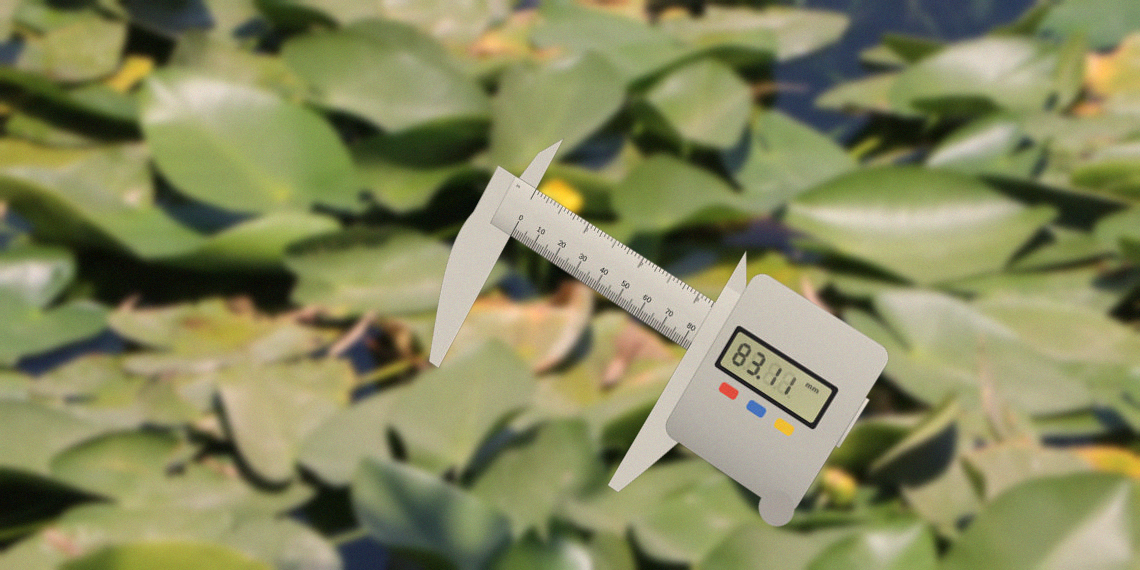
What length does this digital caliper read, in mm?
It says 83.11 mm
